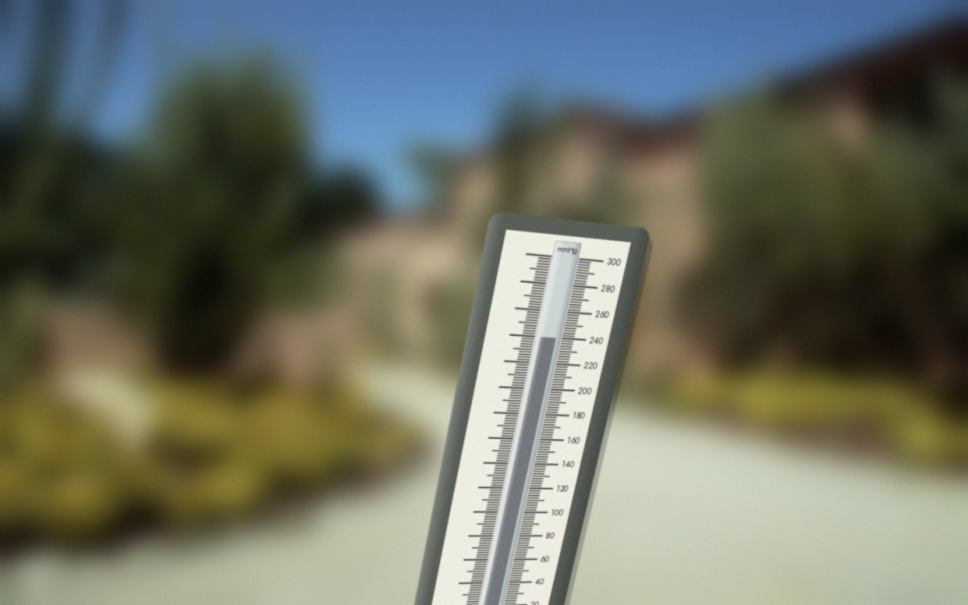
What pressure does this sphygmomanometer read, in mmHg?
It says 240 mmHg
